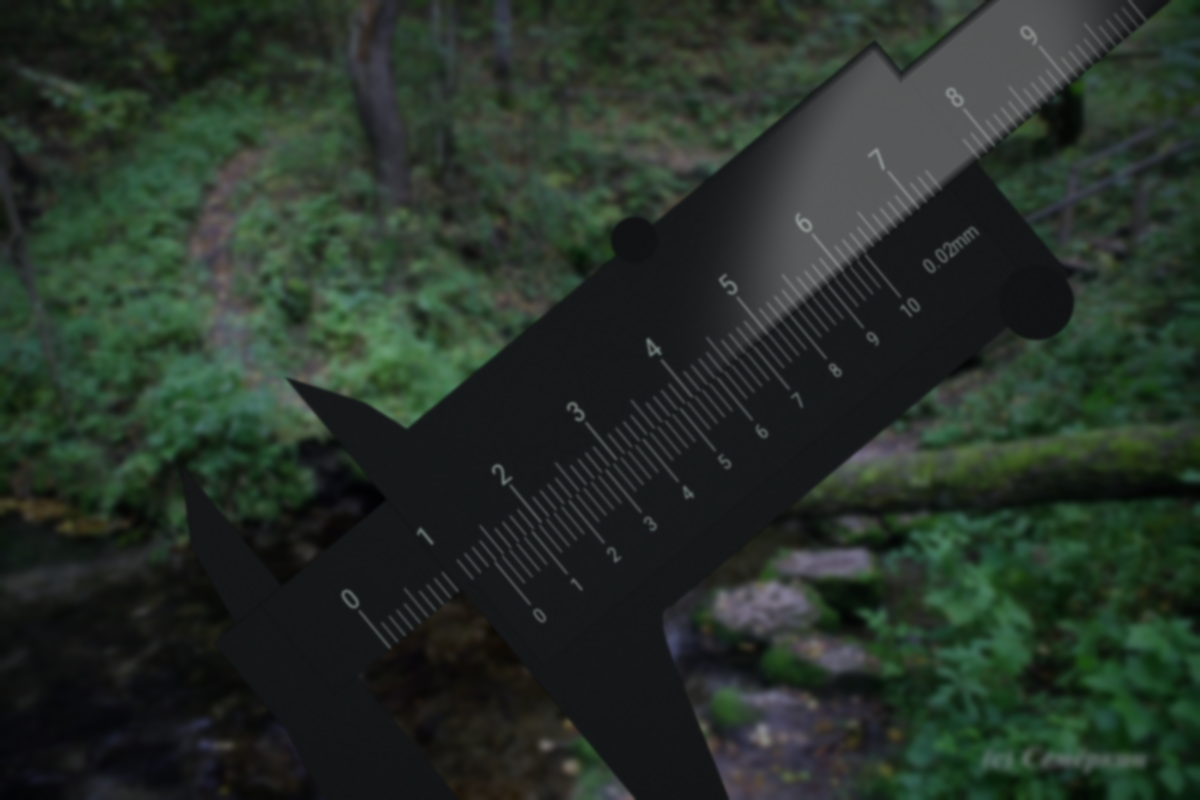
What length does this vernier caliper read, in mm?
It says 13.8 mm
